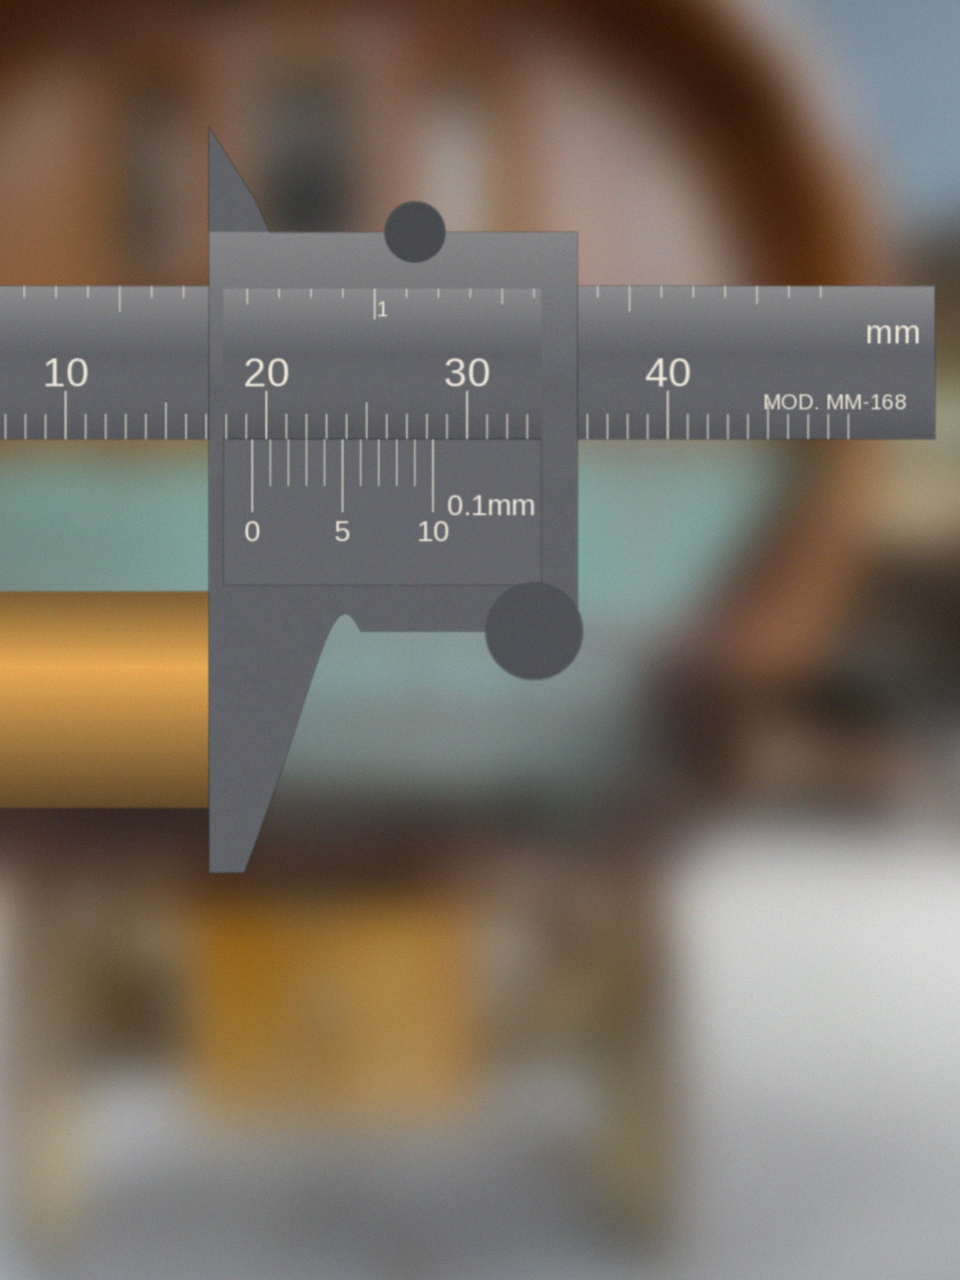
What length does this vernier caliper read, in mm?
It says 19.3 mm
